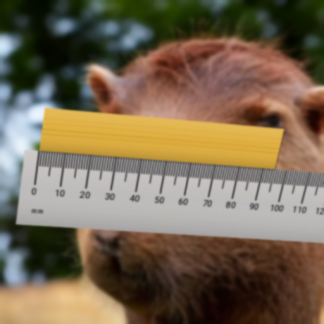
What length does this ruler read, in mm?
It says 95 mm
